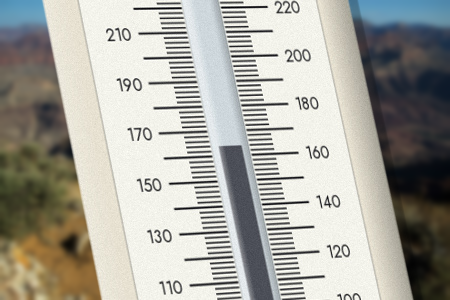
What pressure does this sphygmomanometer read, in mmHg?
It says 164 mmHg
